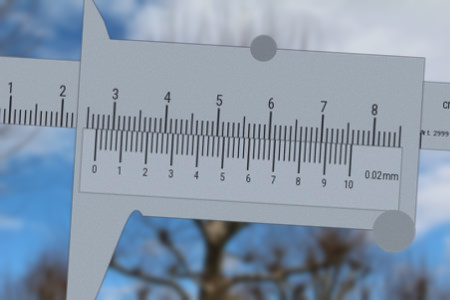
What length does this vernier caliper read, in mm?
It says 26.8 mm
